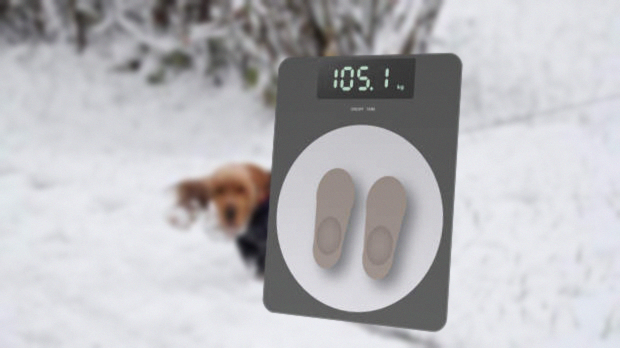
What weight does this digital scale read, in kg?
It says 105.1 kg
